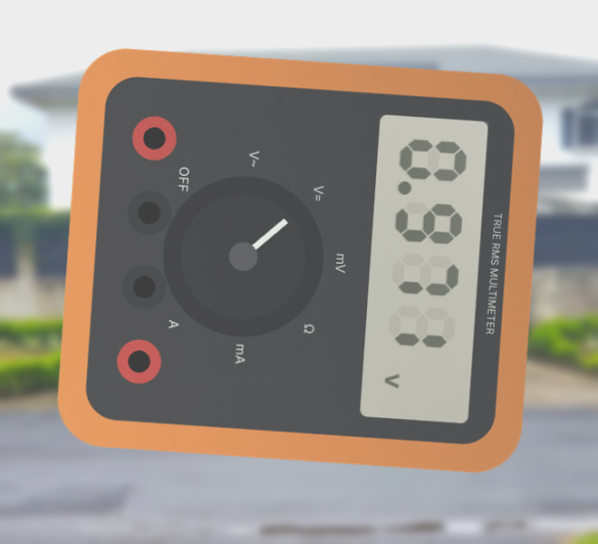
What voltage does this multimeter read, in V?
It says 0.971 V
